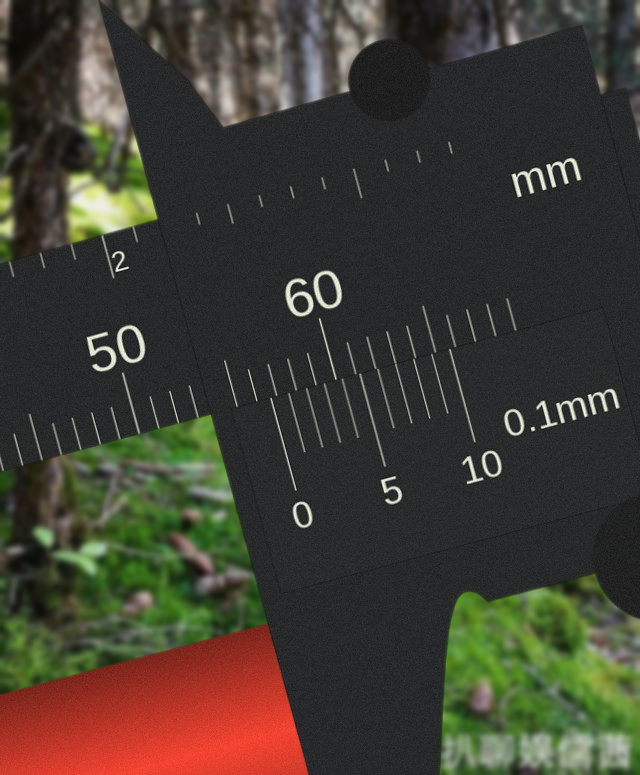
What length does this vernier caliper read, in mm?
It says 56.7 mm
